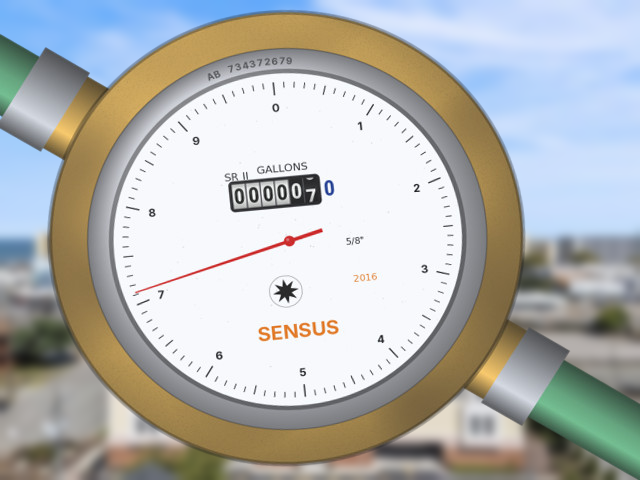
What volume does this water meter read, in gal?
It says 67.1 gal
